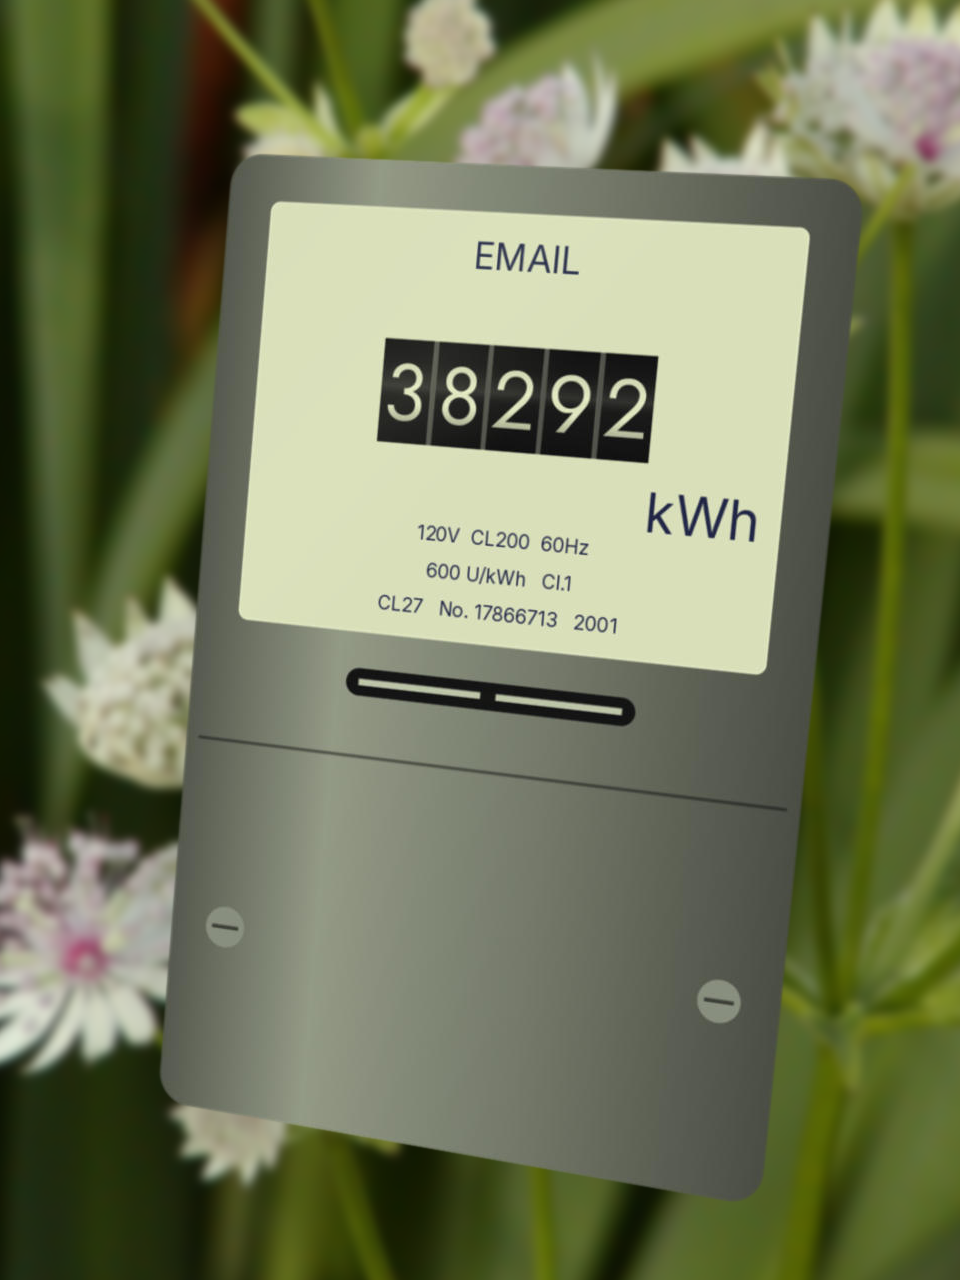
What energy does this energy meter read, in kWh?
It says 38292 kWh
